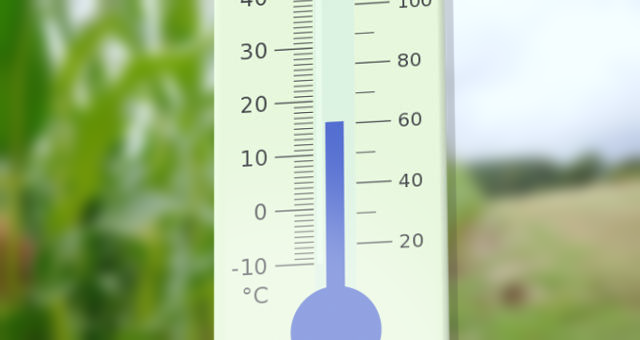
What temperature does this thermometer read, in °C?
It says 16 °C
